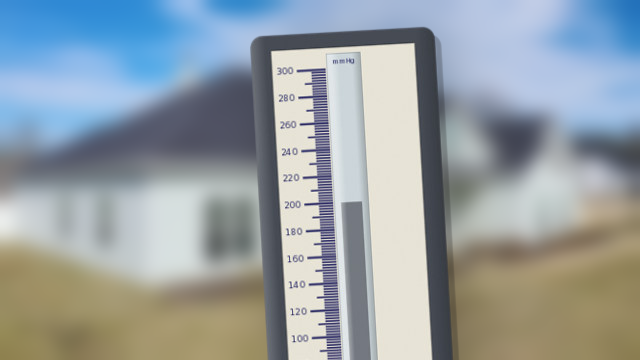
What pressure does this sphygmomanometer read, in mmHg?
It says 200 mmHg
